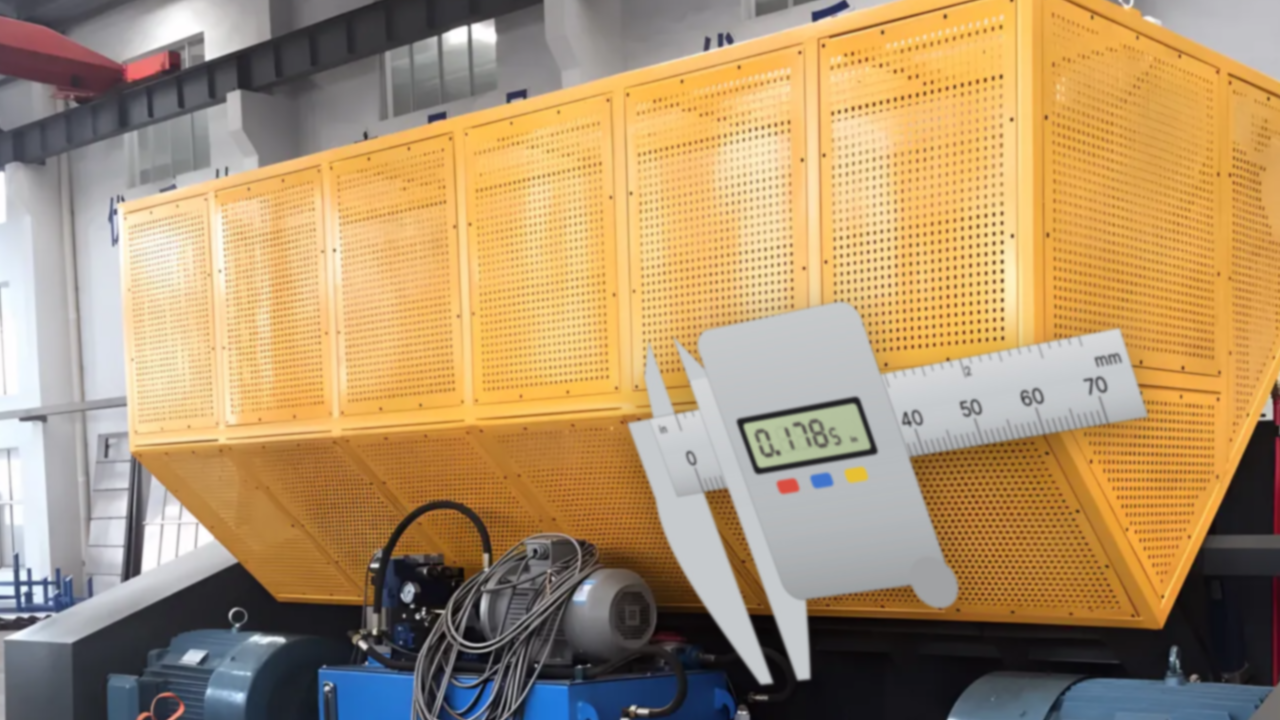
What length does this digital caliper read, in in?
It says 0.1785 in
